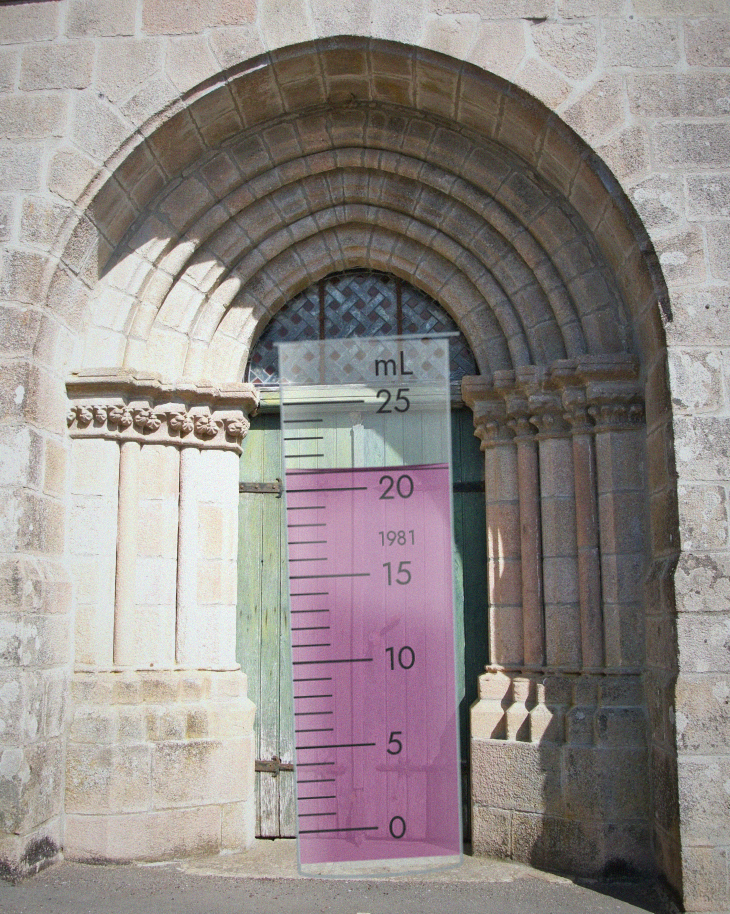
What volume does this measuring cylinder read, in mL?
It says 21 mL
